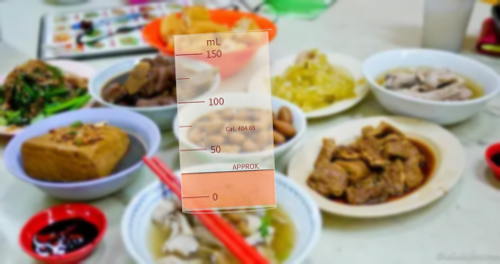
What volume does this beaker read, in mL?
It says 25 mL
